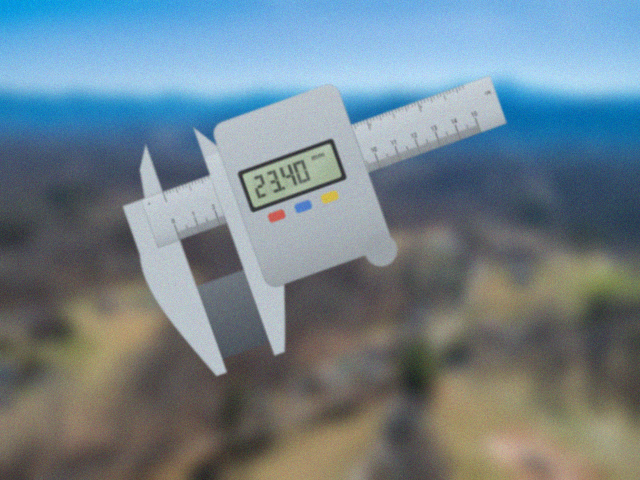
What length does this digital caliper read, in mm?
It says 23.40 mm
